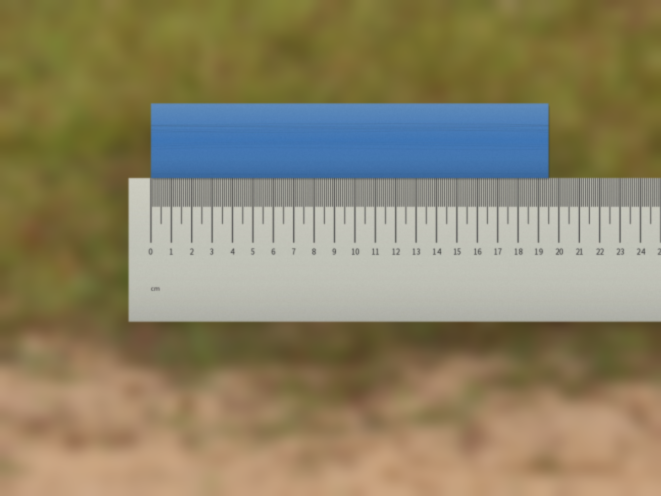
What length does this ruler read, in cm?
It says 19.5 cm
